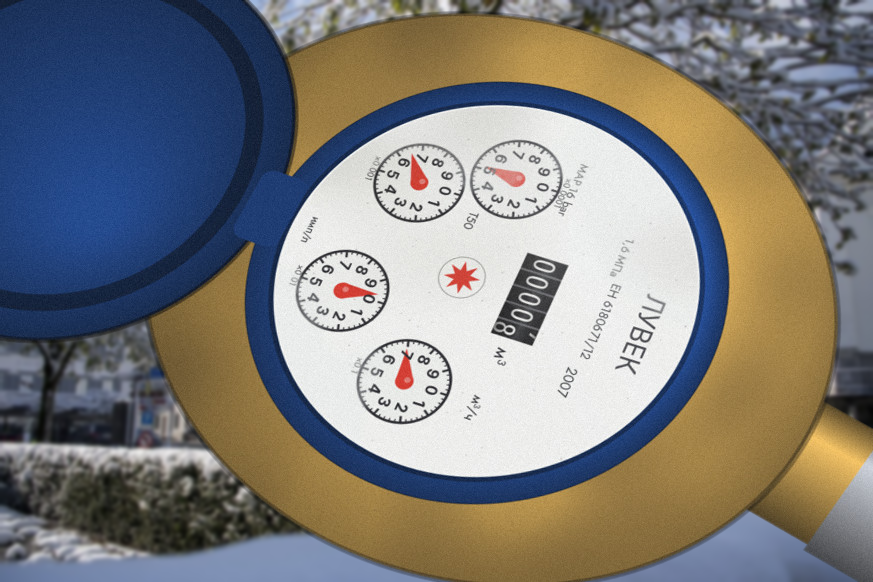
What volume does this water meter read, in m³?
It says 7.6965 m³
